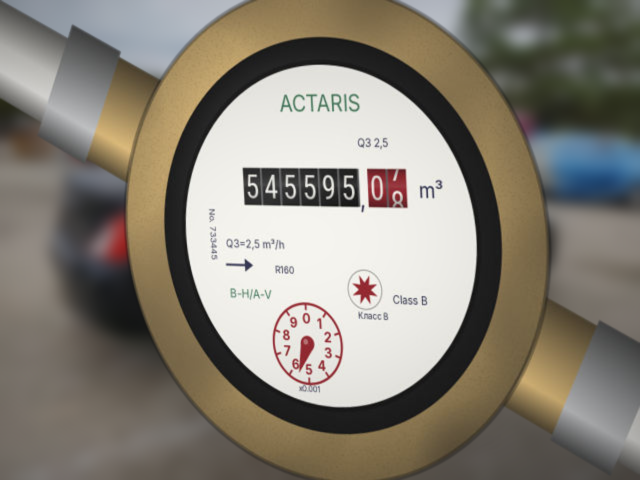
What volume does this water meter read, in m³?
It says 545595.075 m³
